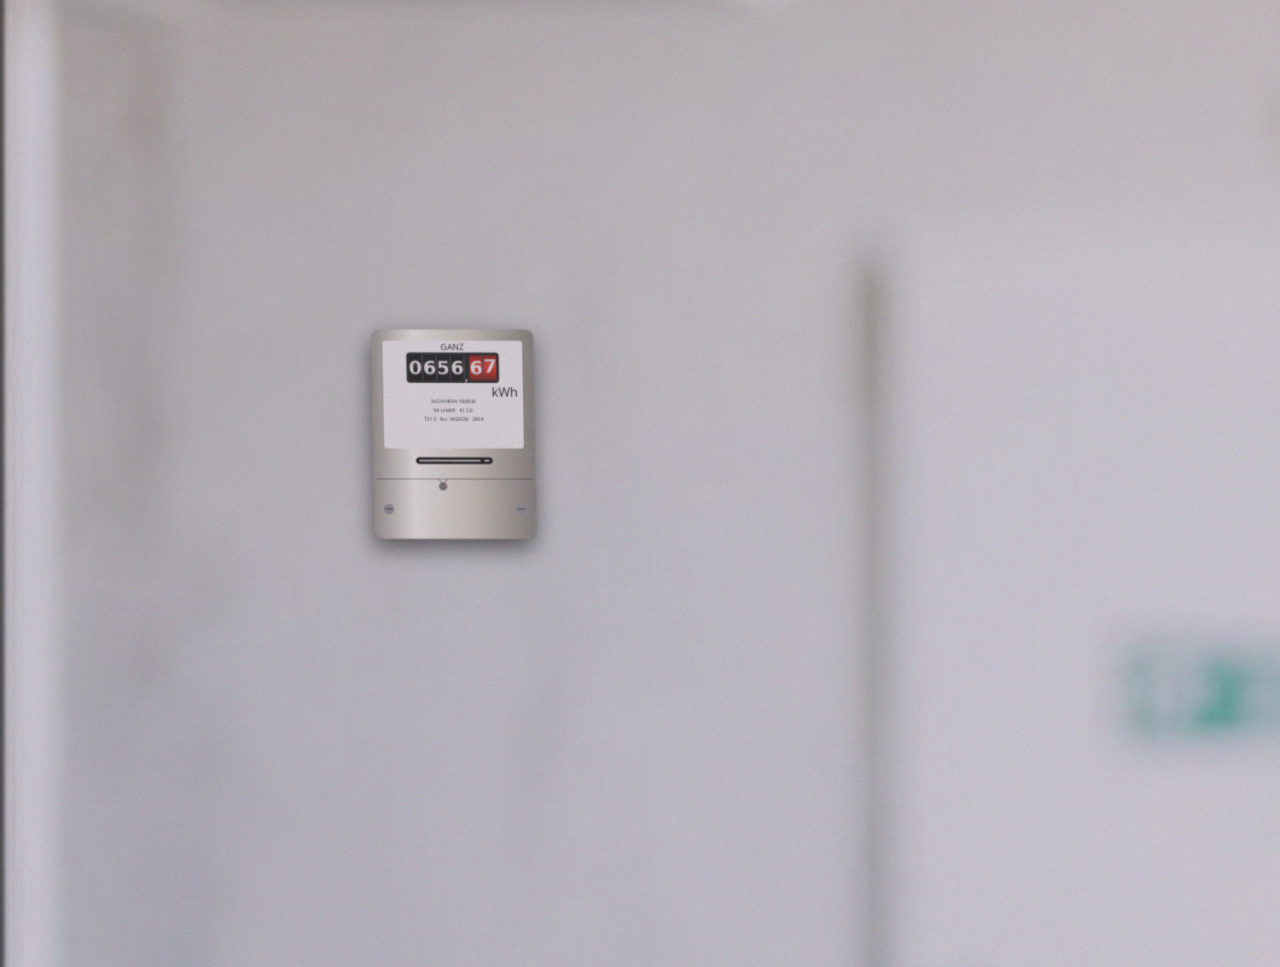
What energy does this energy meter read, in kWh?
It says 656.67 kWh
